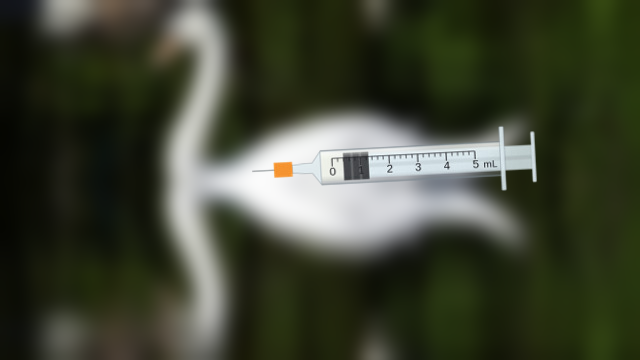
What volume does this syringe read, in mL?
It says 0.4 mL
